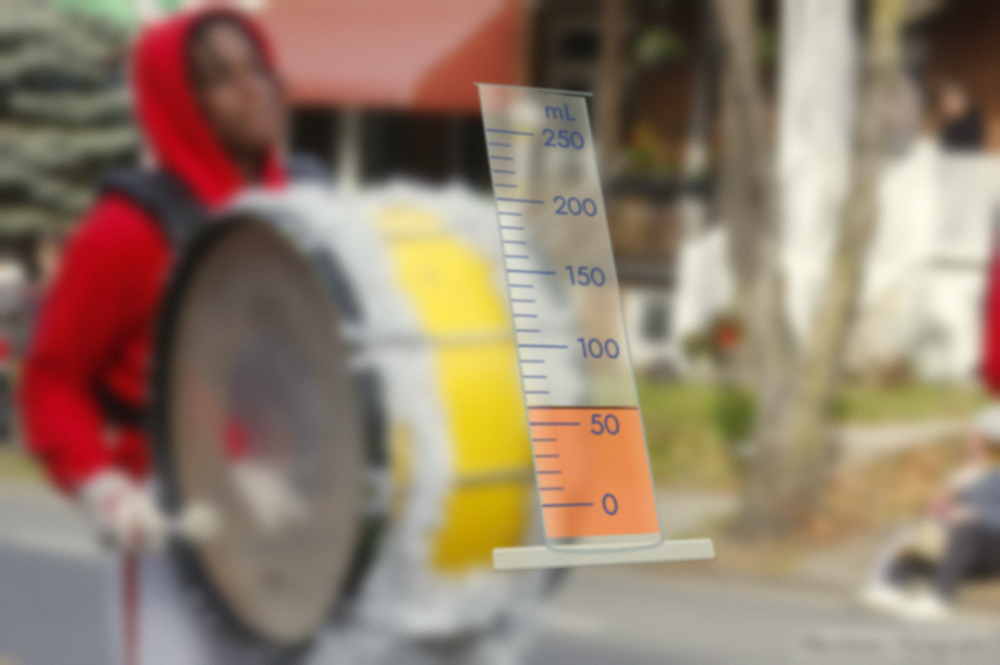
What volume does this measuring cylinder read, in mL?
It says 60 mL
